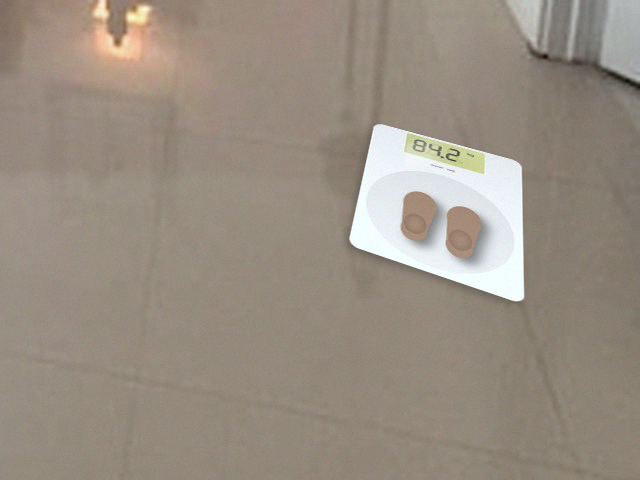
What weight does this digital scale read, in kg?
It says 84.2 kg
